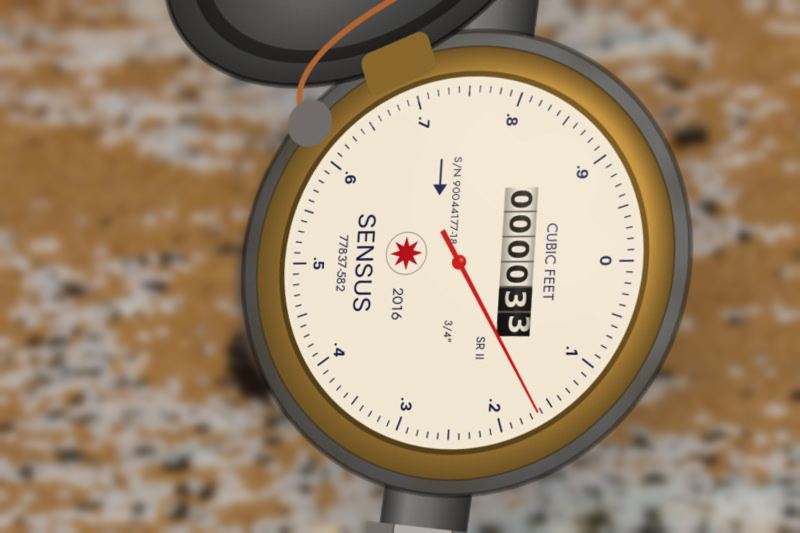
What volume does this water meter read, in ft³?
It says 33.16 ft³
